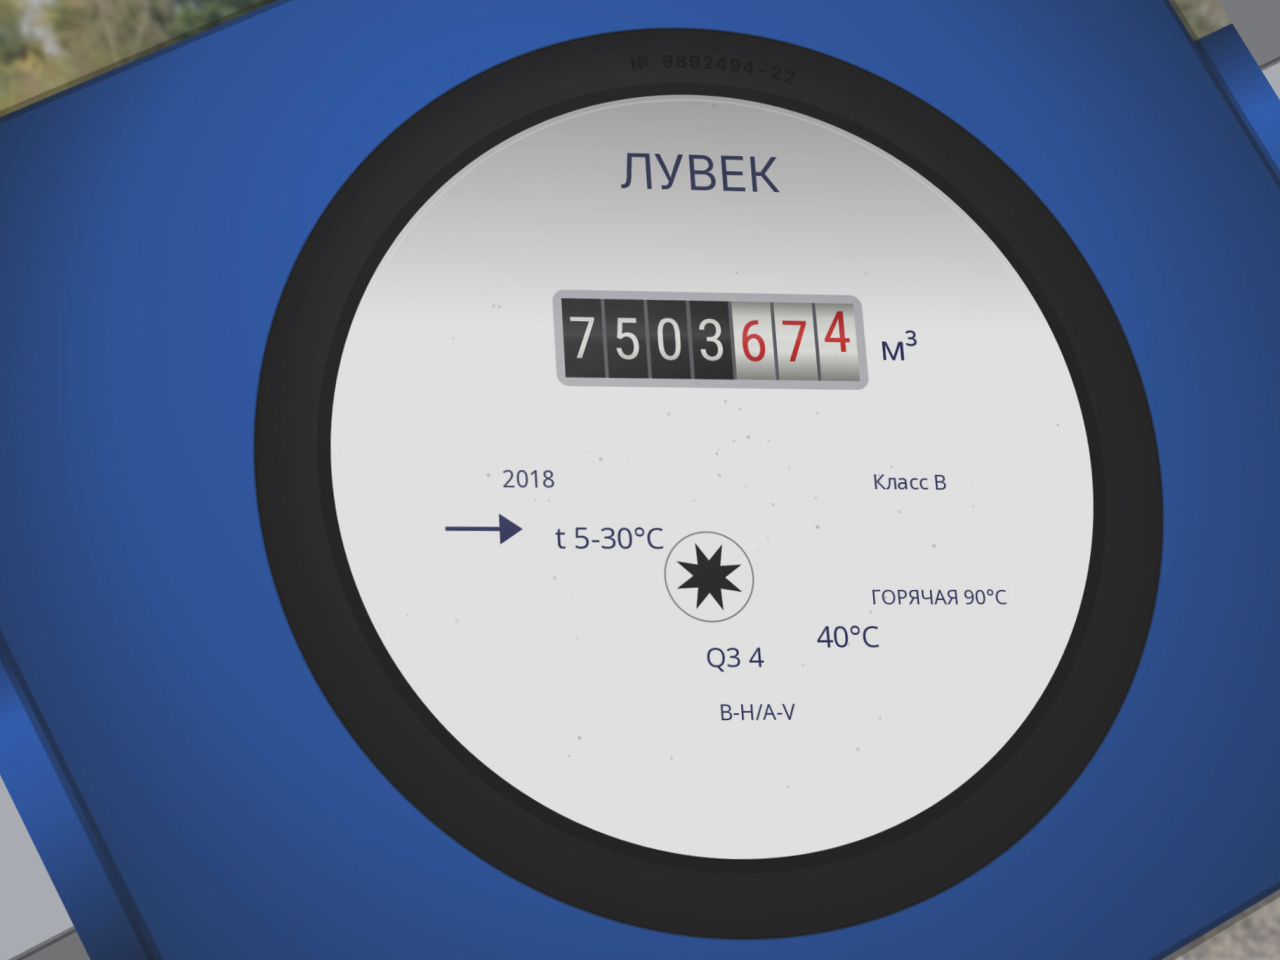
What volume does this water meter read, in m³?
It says 7503.674 m³
